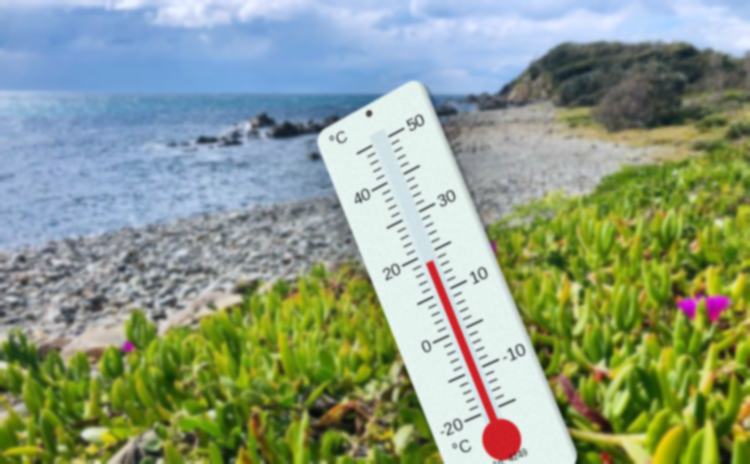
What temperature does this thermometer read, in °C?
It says 18 °C
